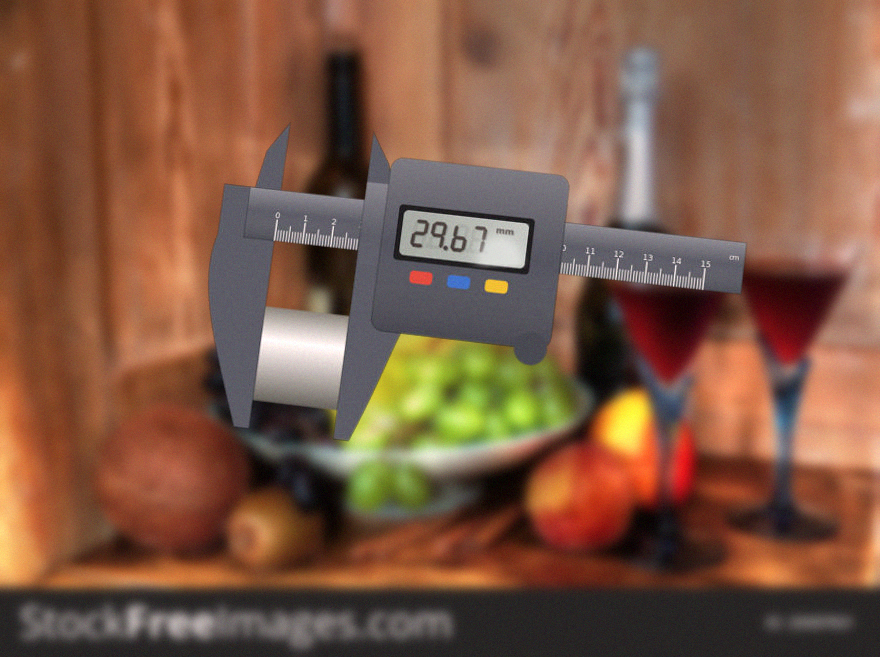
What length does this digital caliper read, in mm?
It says 29.67 mm
